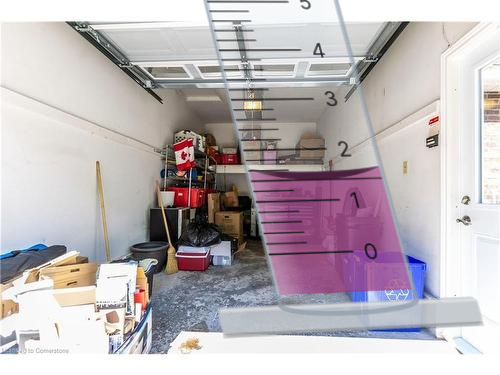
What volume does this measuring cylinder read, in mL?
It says 1.4 mL
